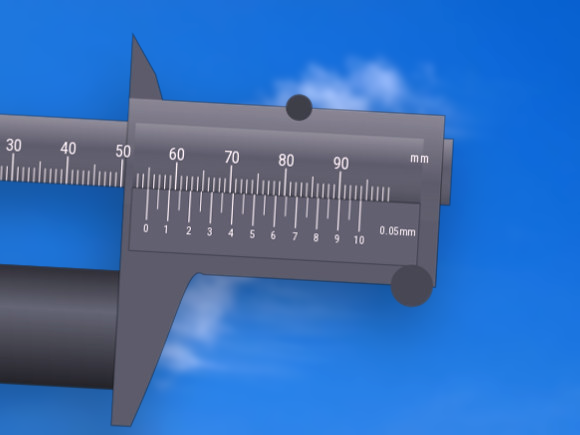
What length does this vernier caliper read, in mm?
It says 55.0 mm
